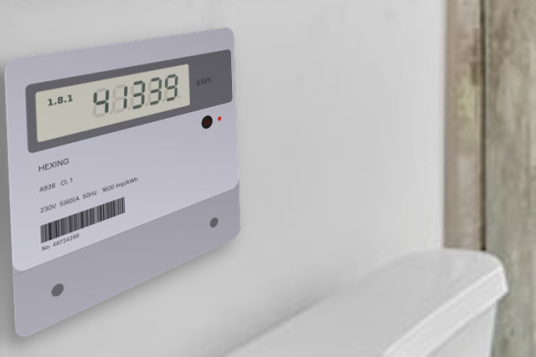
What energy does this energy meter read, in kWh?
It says 41339 kWh
